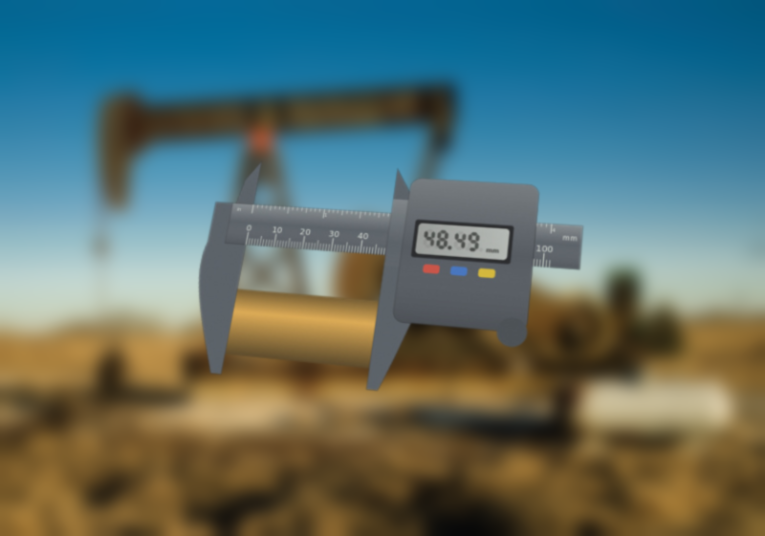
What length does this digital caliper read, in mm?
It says 48.49 mm
